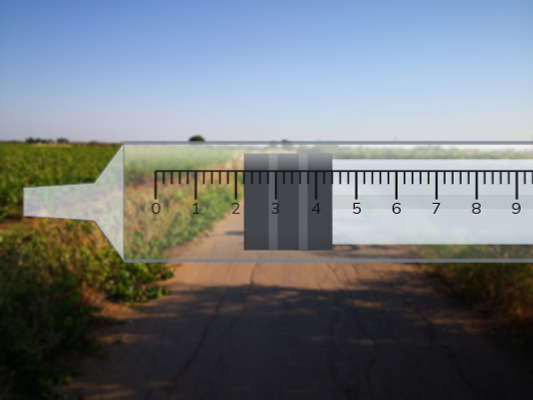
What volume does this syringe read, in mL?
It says 2.2 mL
